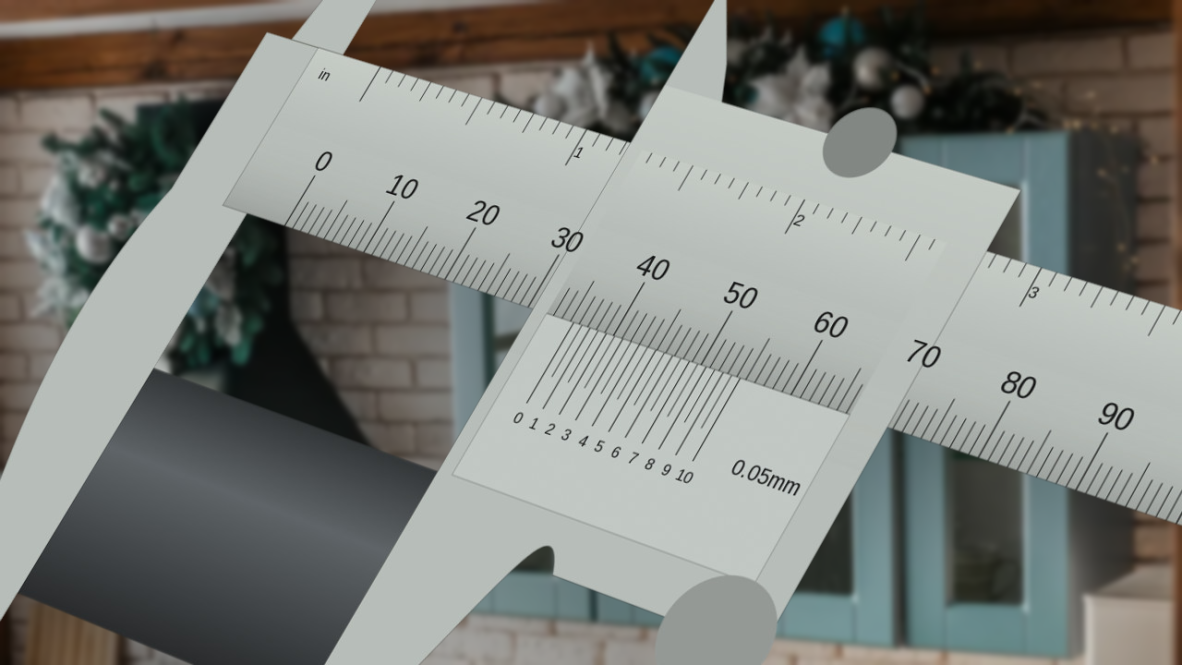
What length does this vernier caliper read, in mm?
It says 35.4 mm
